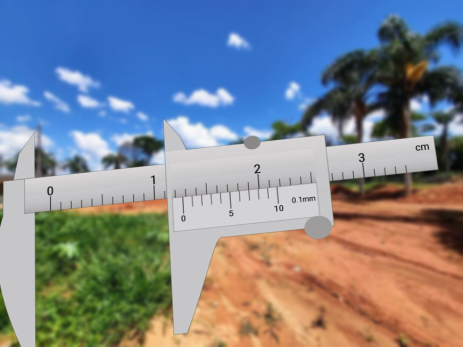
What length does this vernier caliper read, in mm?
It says 12.7 mm
